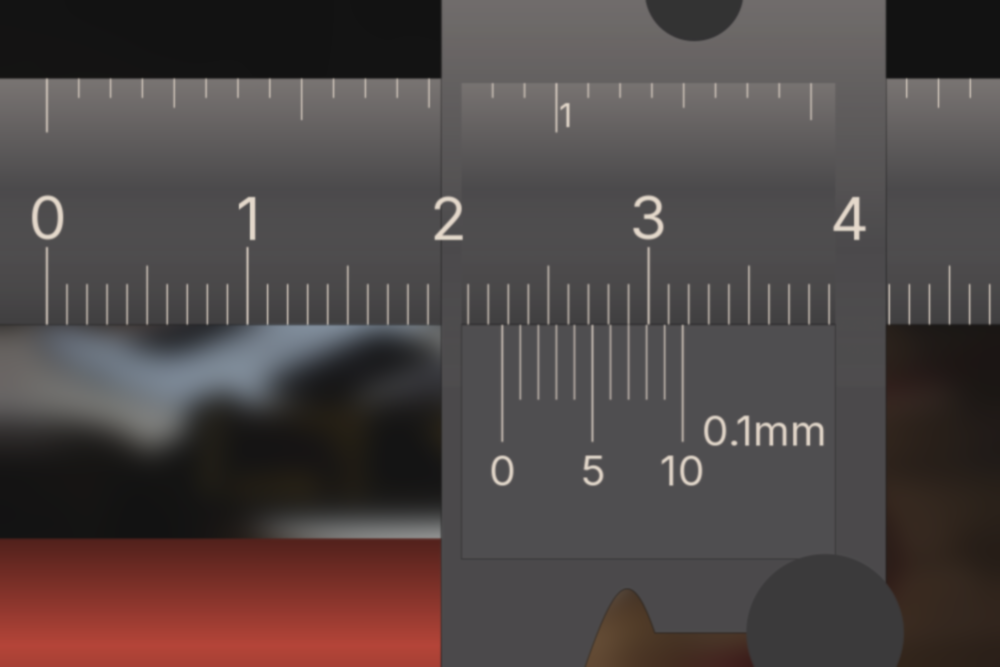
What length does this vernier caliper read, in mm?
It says 22.7 mm
